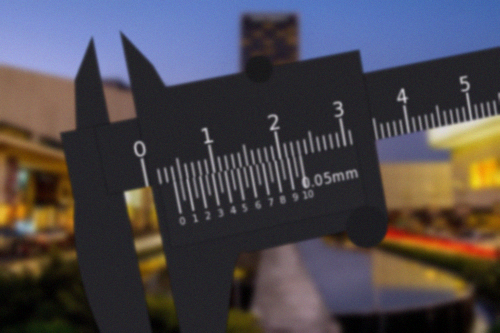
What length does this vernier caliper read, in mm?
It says 4.0 mm
